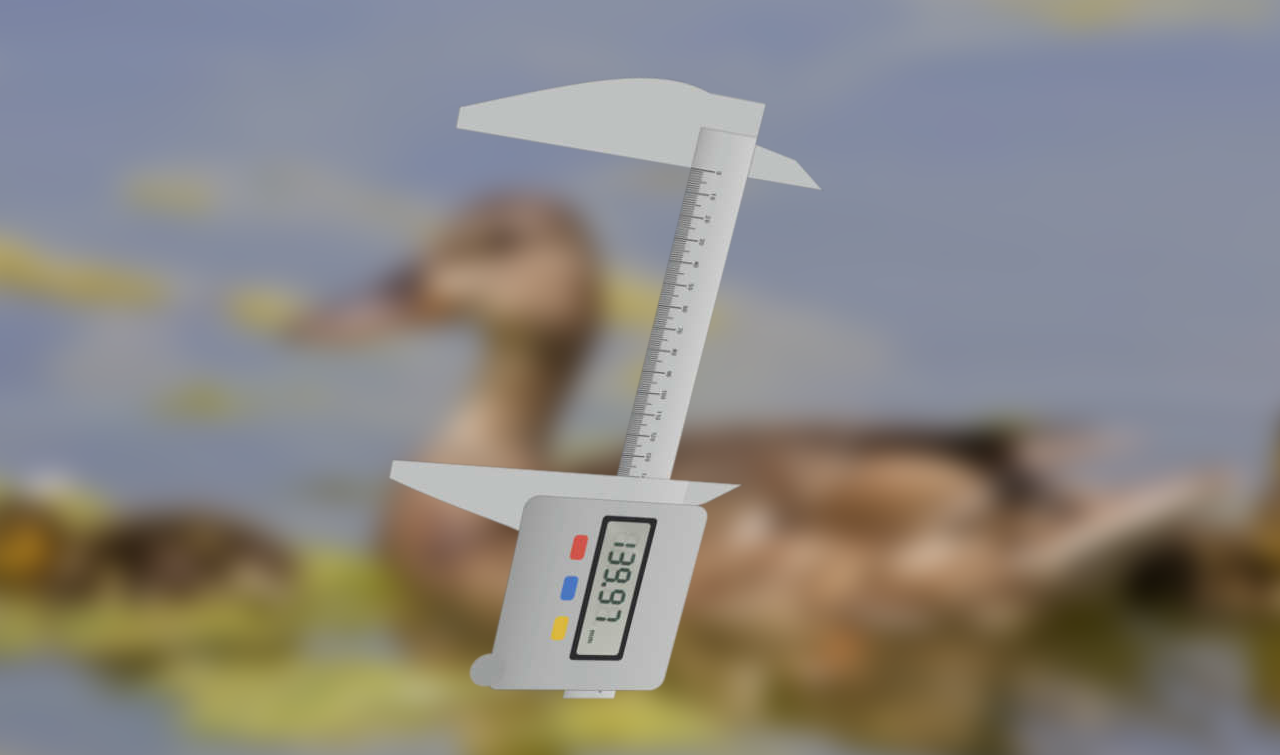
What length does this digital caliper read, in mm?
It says 139.97 mm
